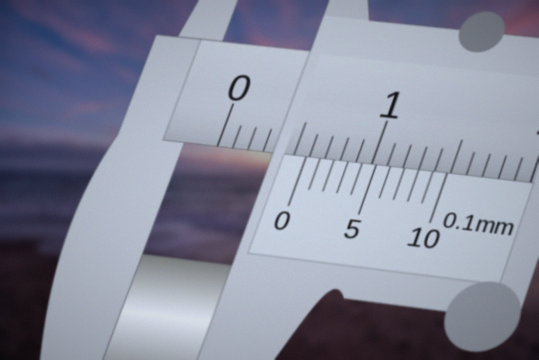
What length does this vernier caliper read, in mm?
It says 5.8 mm
